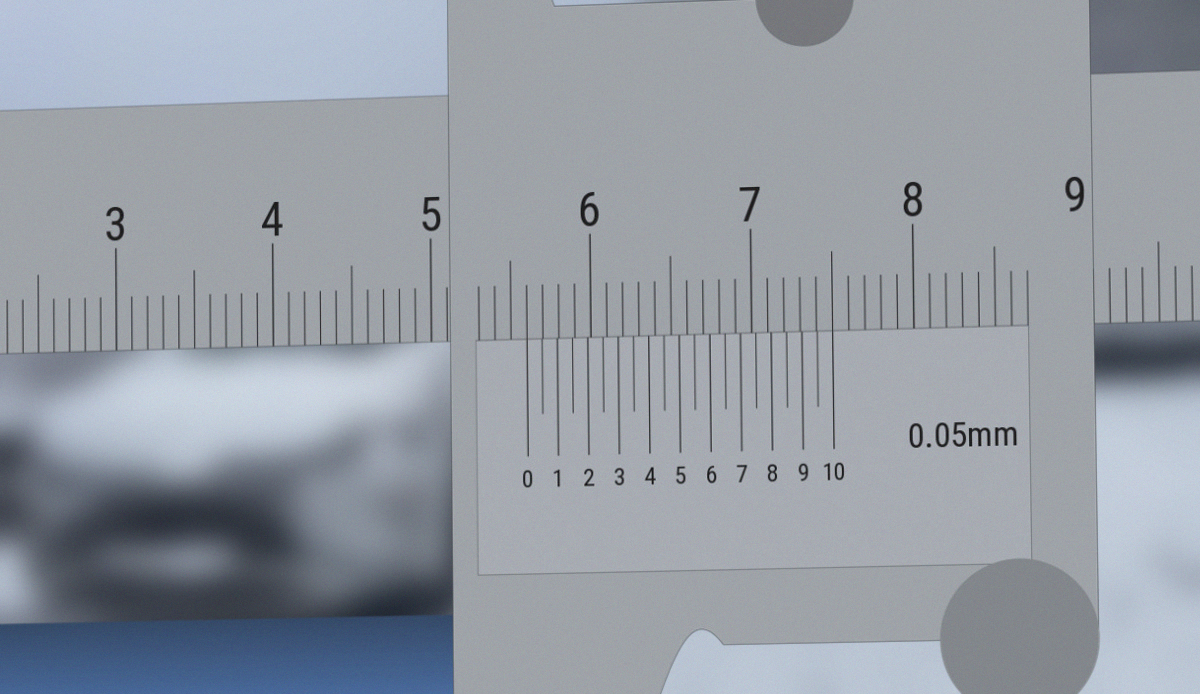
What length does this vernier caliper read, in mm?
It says 56.0 mm
